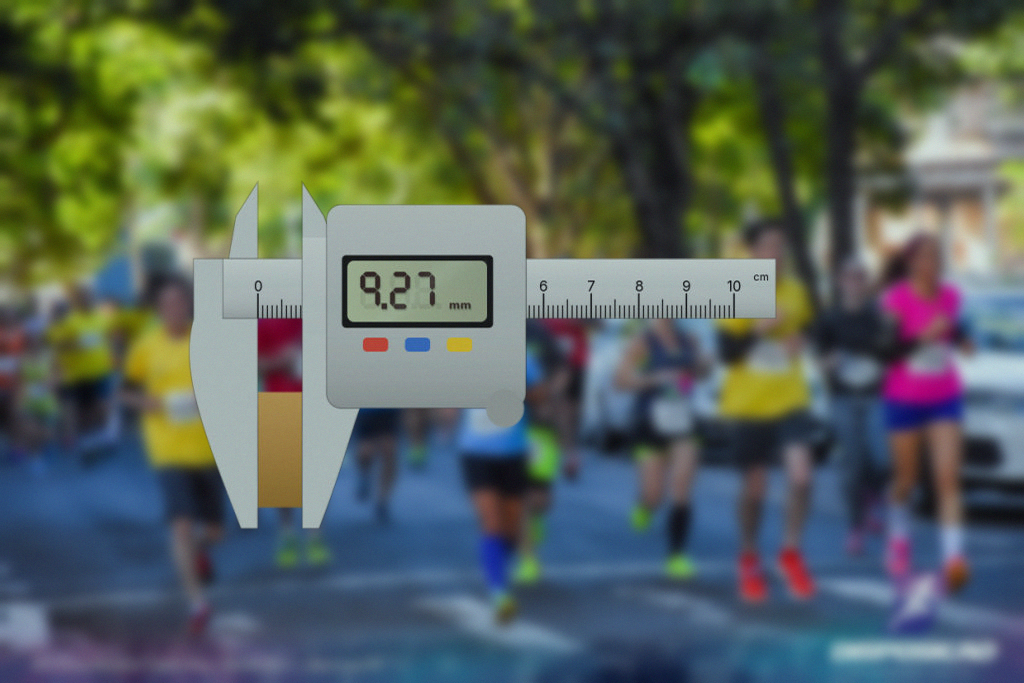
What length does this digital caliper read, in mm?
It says 9.27 mm
